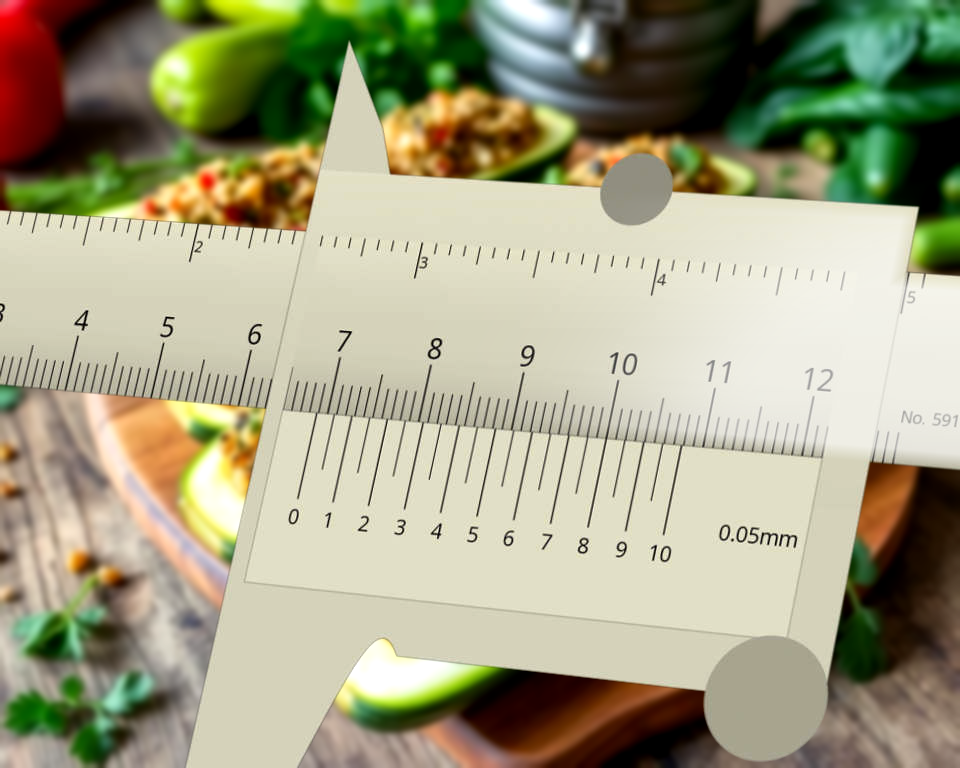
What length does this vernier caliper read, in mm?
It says 68.8 mm
